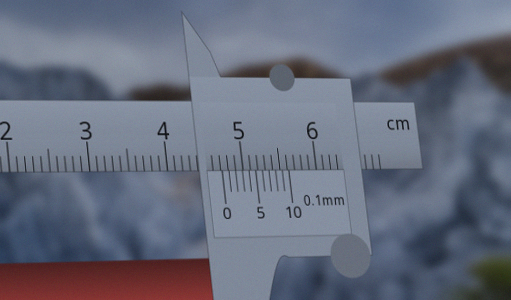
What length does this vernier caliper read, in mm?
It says 47.2 mm
